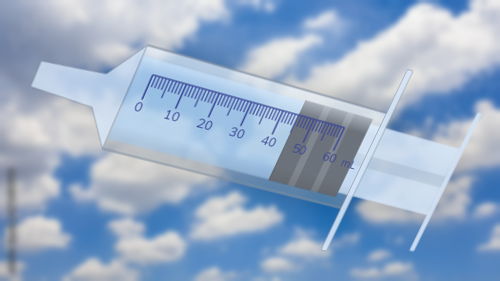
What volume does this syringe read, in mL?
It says 45 mL
